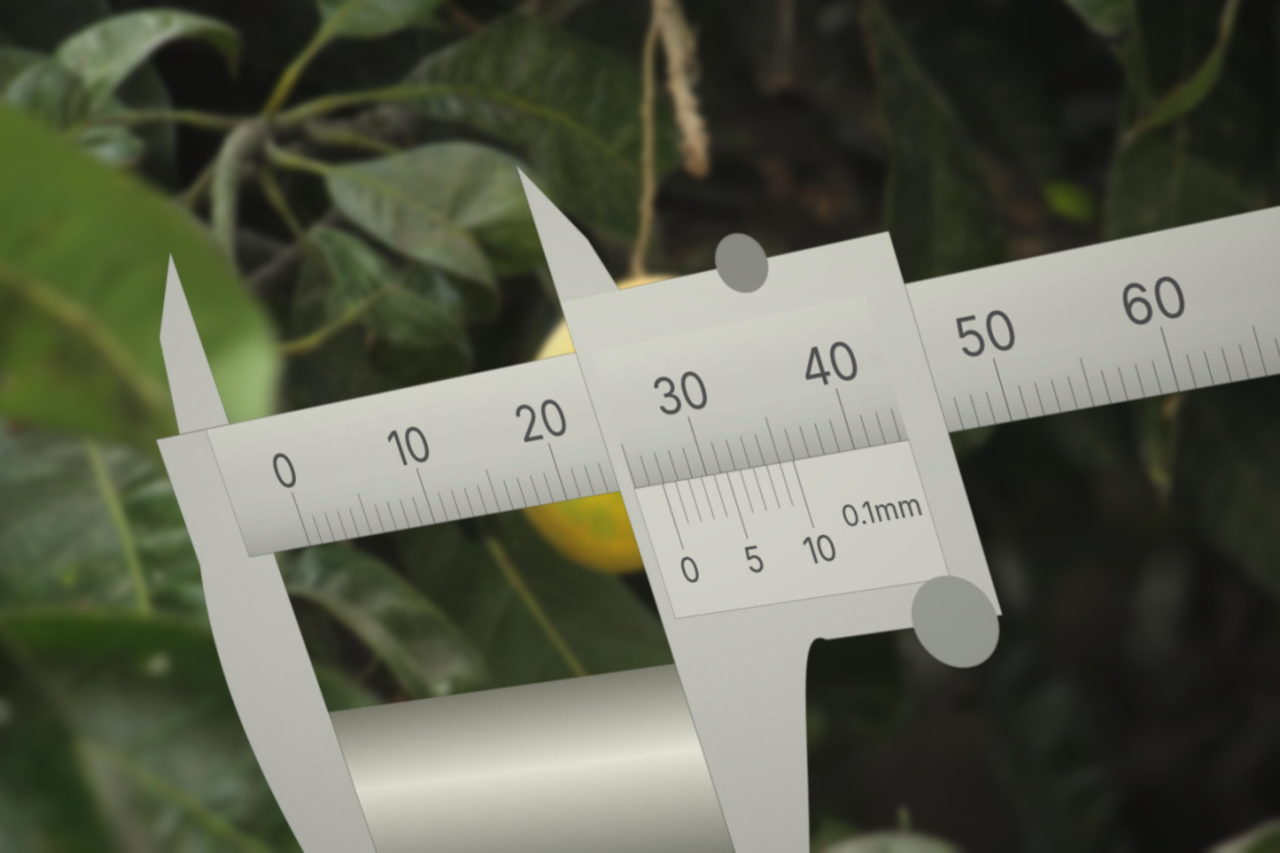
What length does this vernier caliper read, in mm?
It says 26.9 mm
